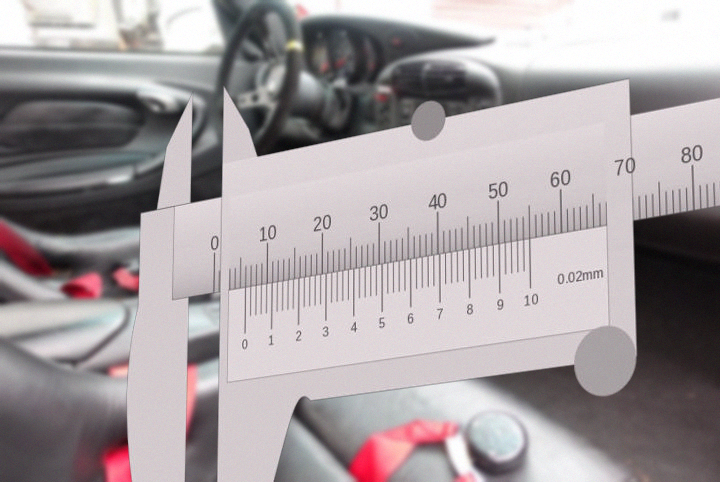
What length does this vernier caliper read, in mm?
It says 6.0 mm
